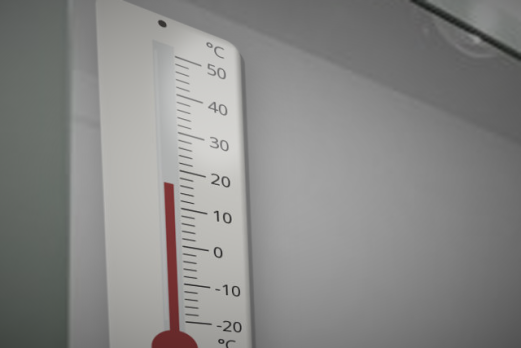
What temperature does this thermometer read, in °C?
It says 16 °C
